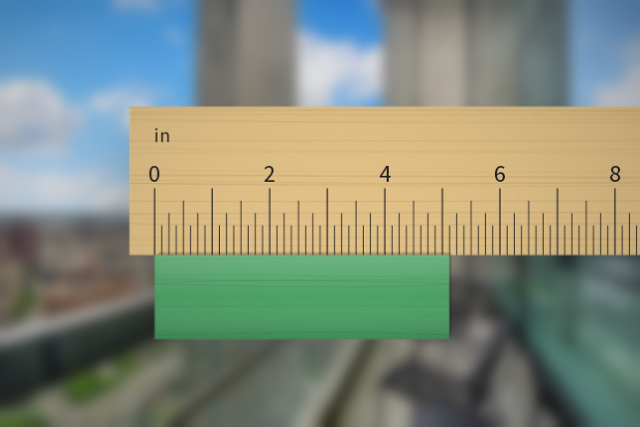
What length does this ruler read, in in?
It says 5.125 in
